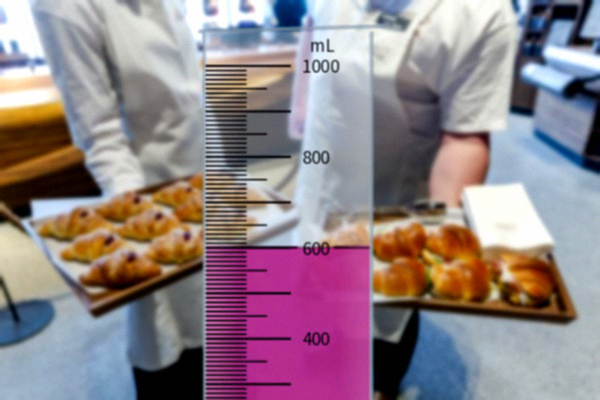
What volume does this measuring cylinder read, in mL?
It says 600 mL
